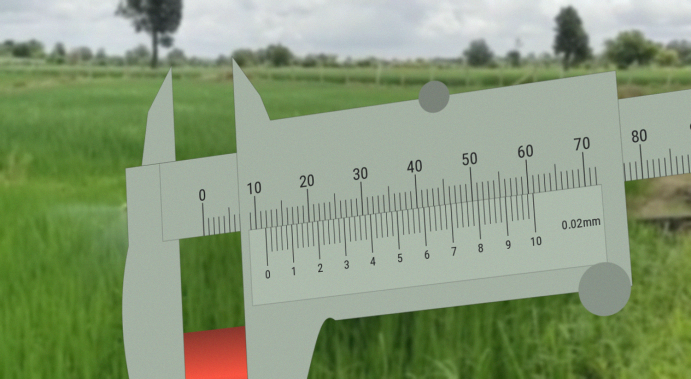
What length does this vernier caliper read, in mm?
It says 11.8 mm
